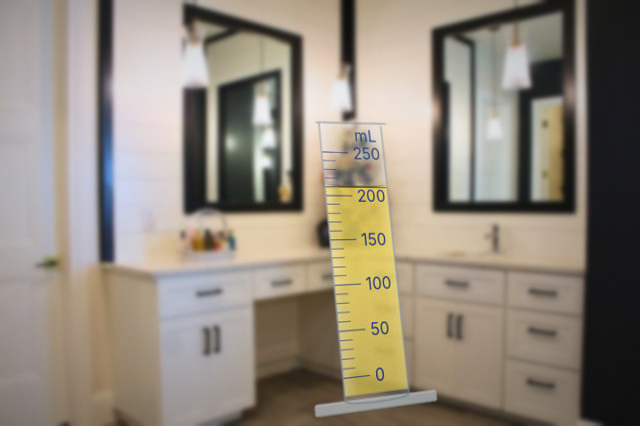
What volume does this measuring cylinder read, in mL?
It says 210 mL
